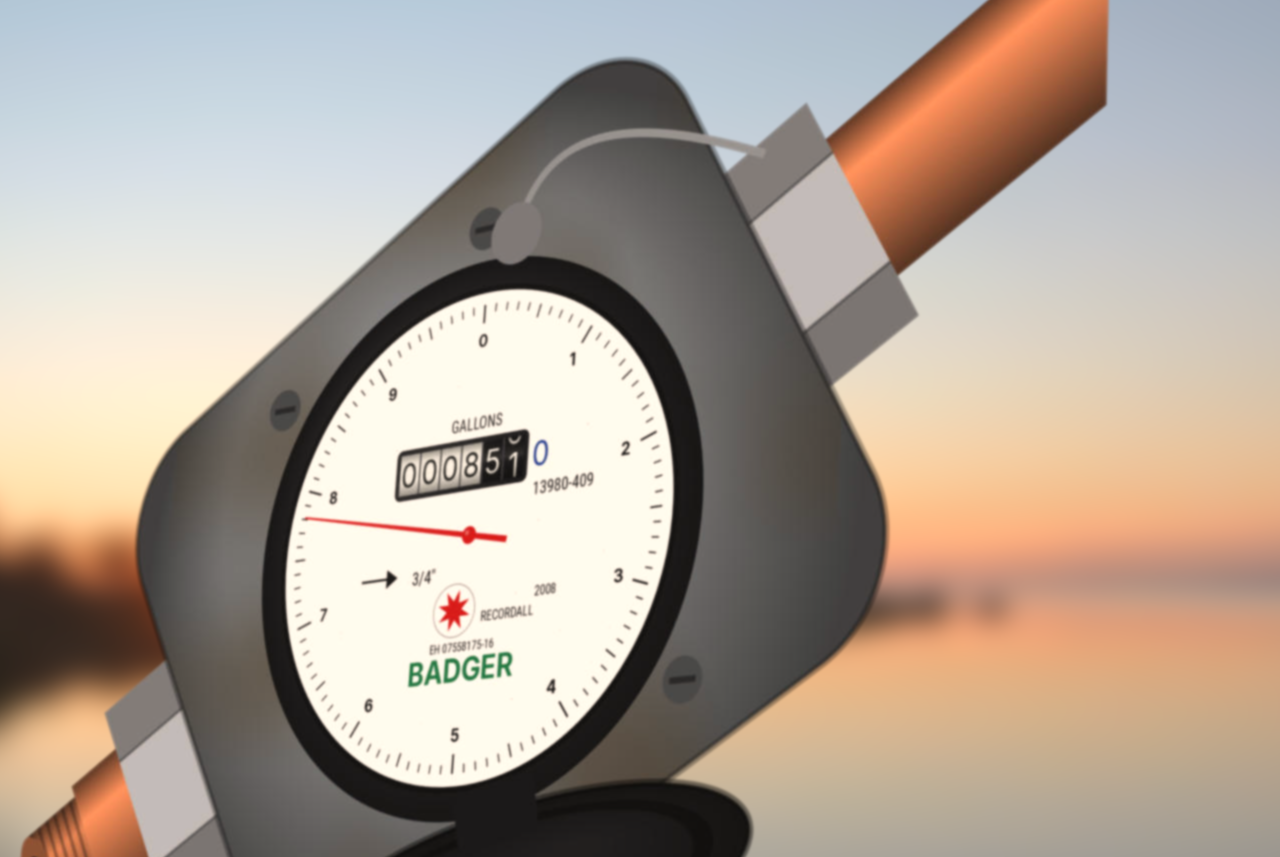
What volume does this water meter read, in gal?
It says 8507.8 gal
